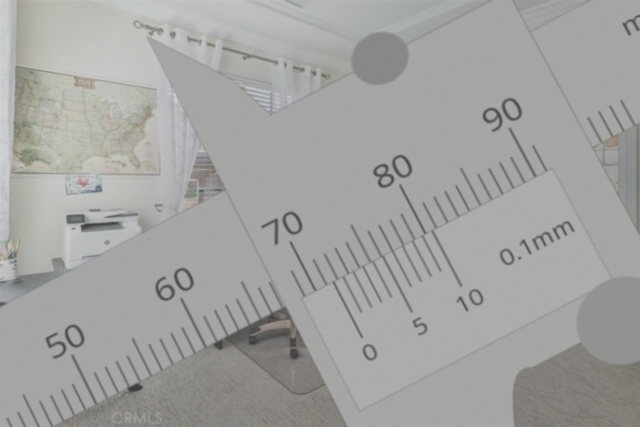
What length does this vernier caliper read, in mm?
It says 71.6 mm
